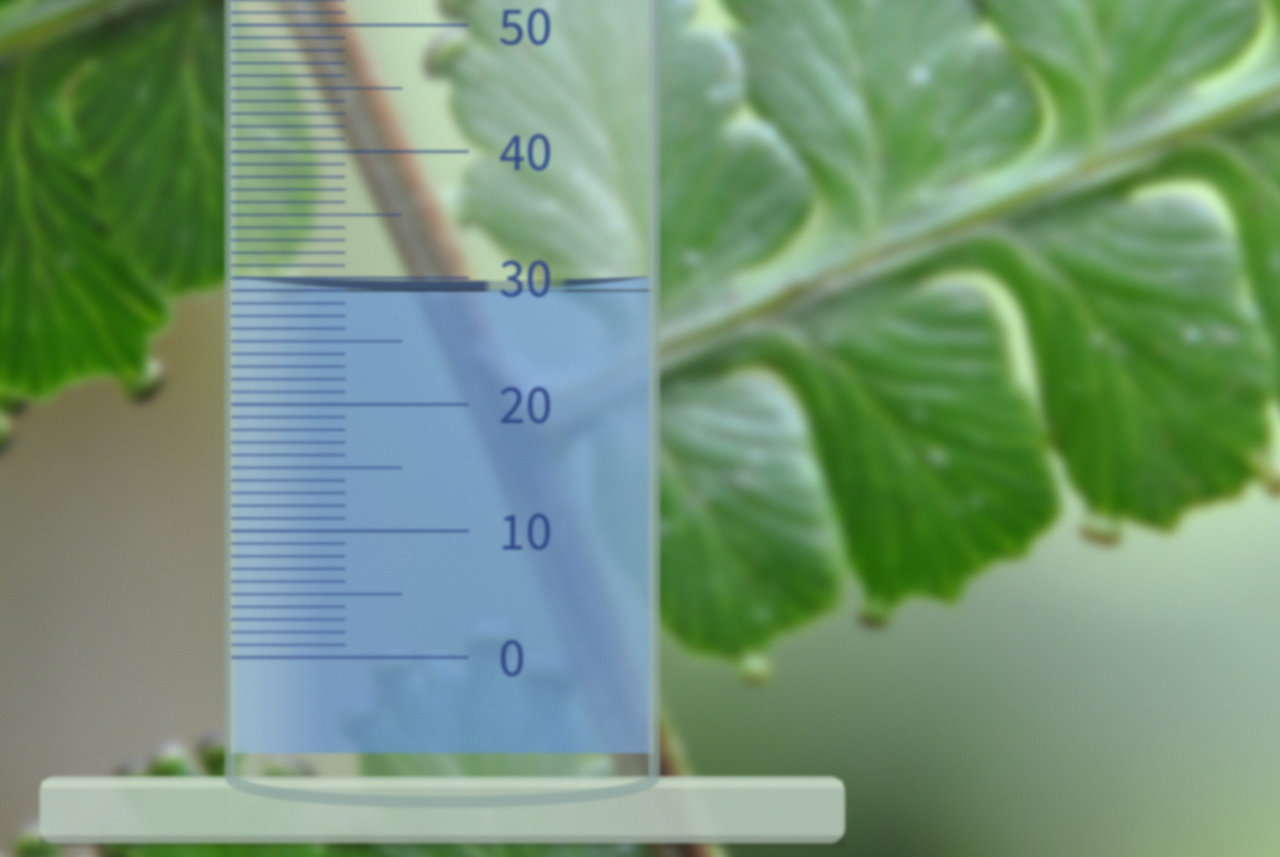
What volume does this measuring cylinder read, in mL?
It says 29 mL
